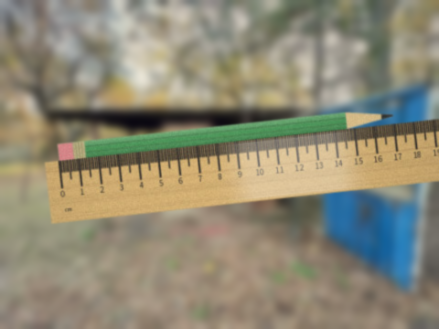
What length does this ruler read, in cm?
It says 17 cm
